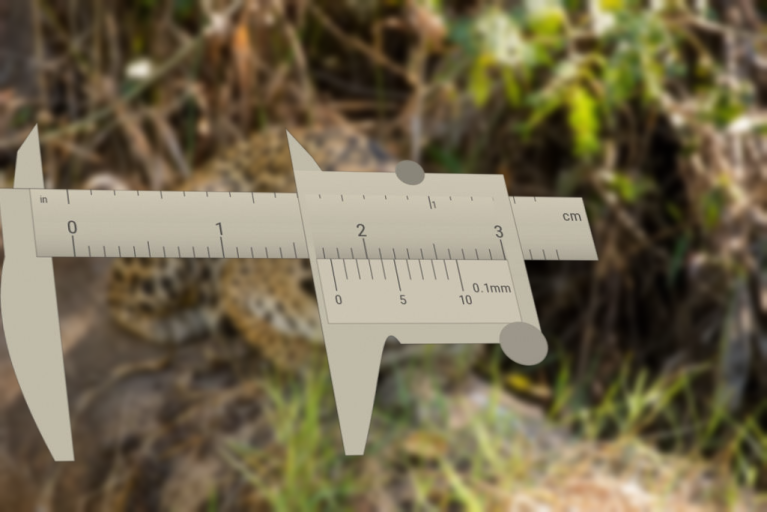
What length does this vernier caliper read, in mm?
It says 17.4 mm
